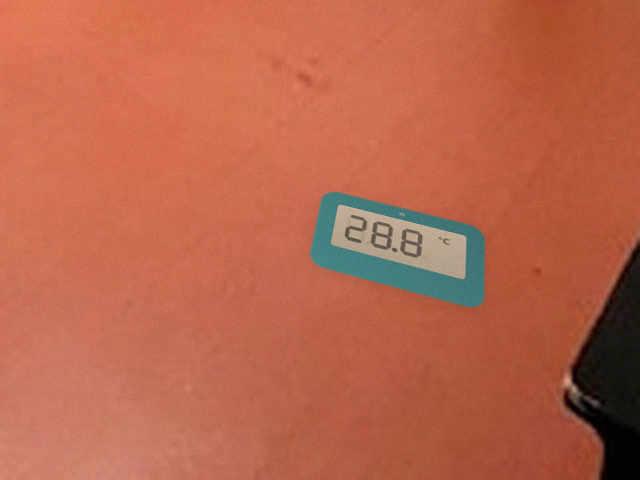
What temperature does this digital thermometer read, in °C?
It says 28.8 °C
